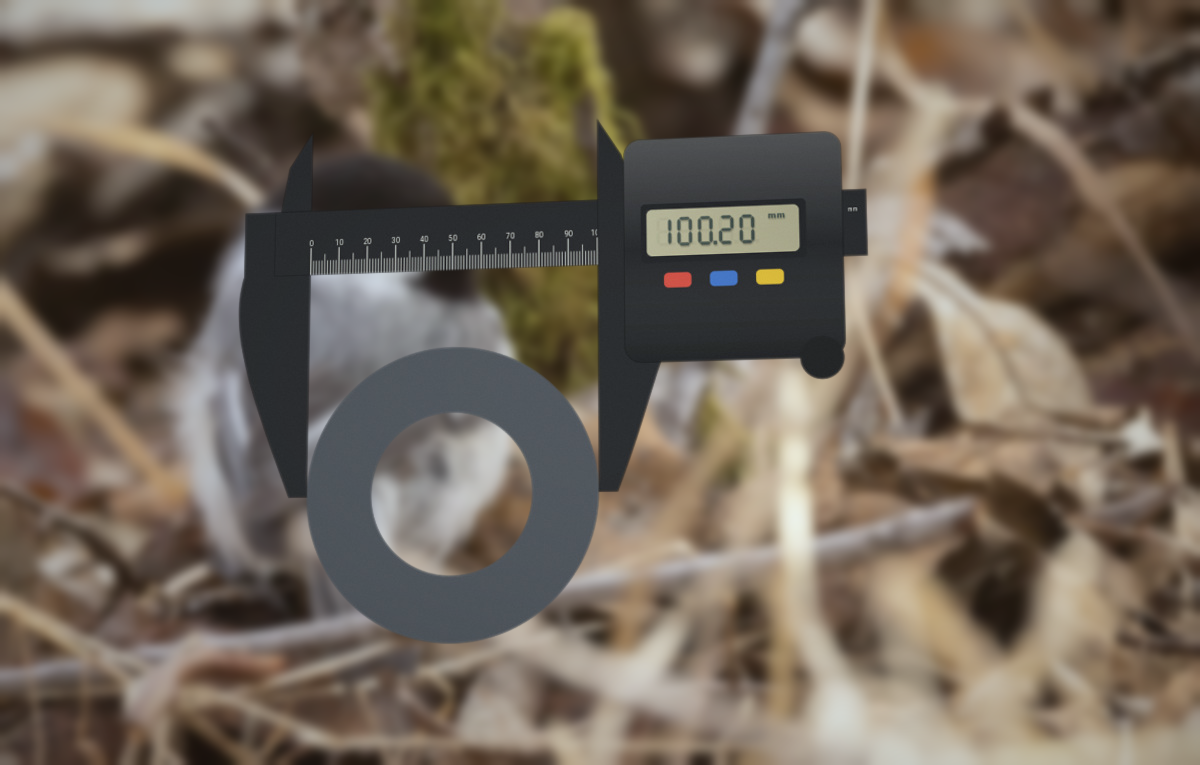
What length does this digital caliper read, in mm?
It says 100.20 mm
